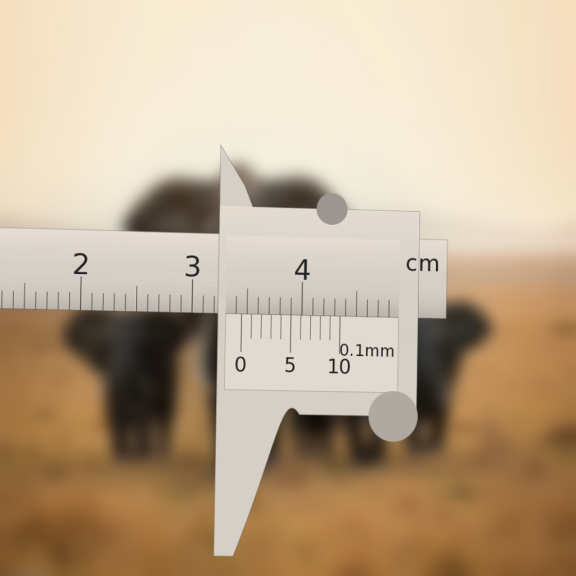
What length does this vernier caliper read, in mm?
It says 34.5 mm
